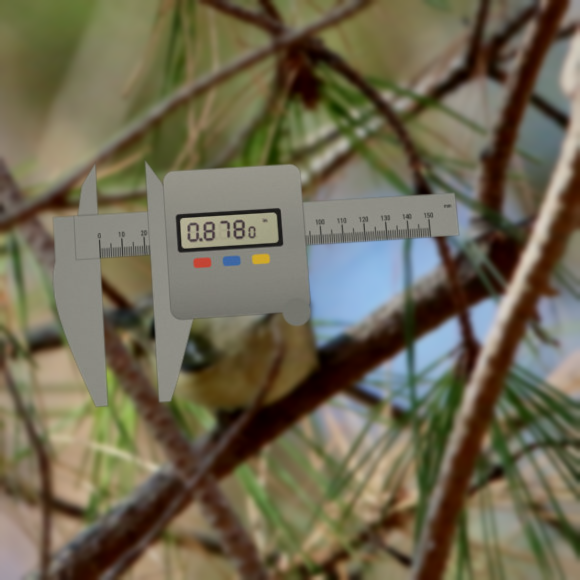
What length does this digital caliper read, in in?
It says 0.8780 in
